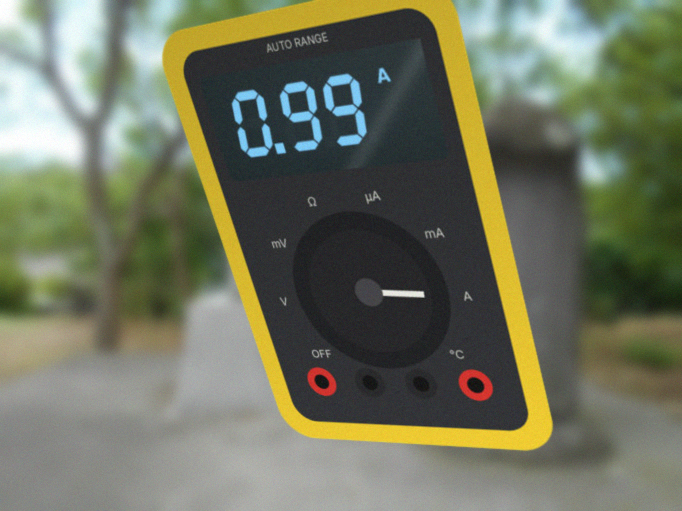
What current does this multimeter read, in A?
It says 0.99 A
